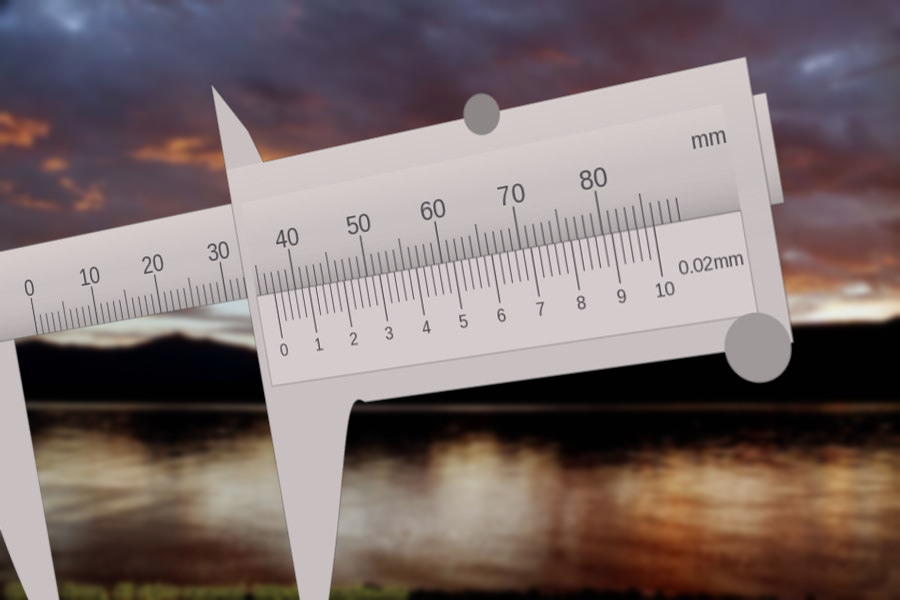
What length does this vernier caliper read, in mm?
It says 37.0 mm
